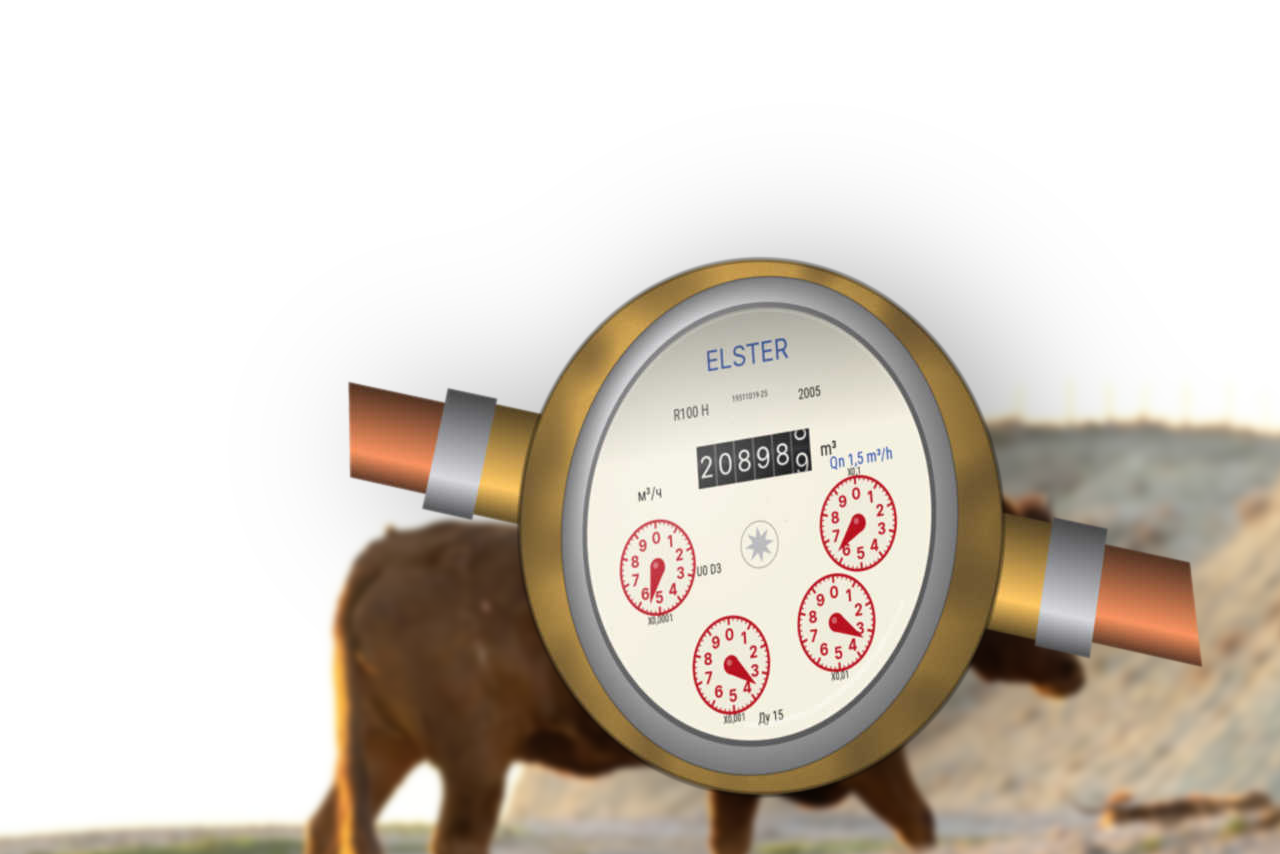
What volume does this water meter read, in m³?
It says 208988.6335 m³
